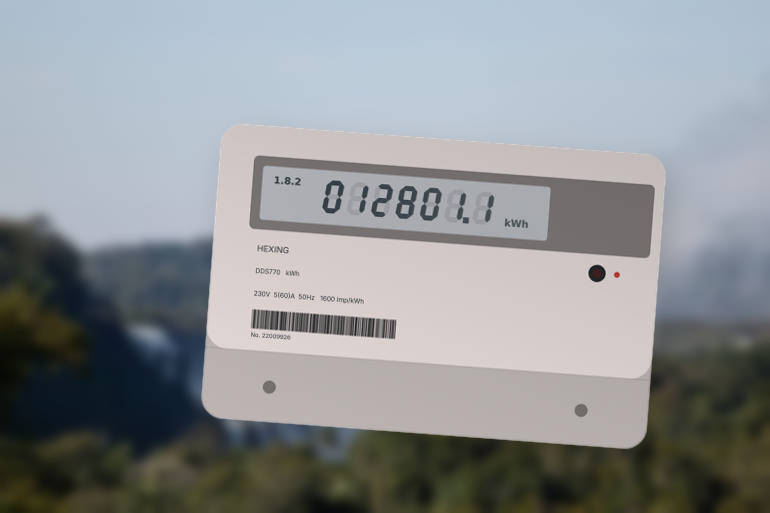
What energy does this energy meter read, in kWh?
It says 12801.1 kWh
